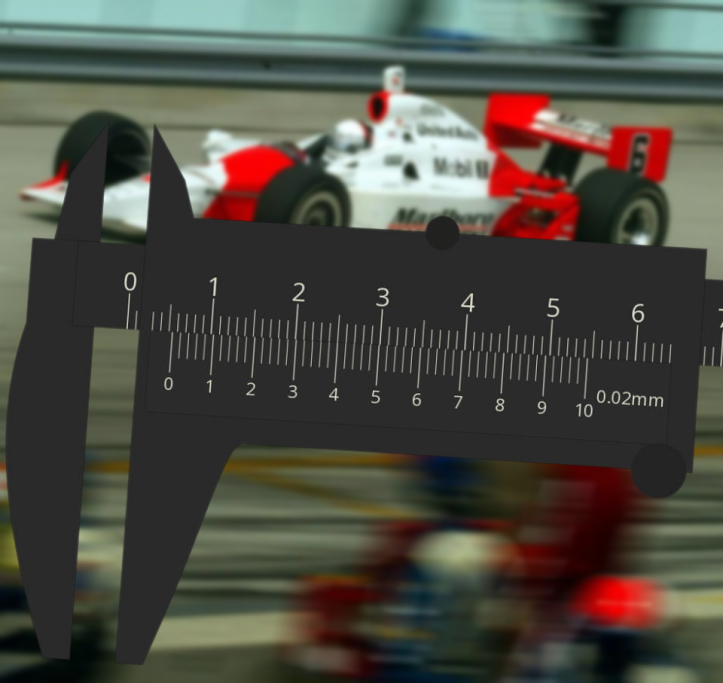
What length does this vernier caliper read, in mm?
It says 5.4 mm
